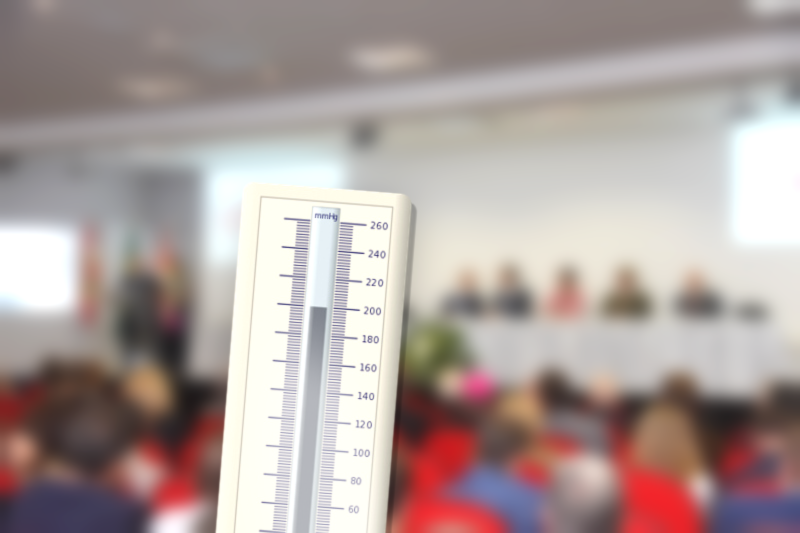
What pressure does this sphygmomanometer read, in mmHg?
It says 200 mmHg
